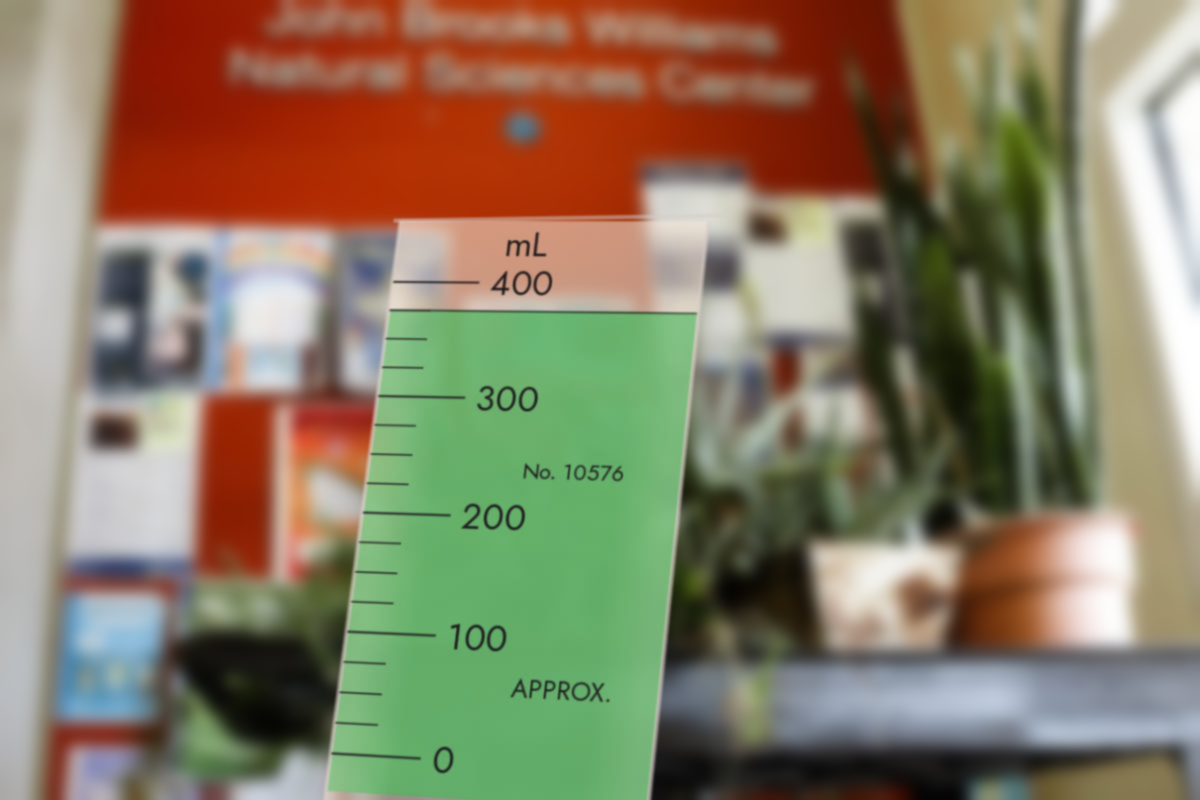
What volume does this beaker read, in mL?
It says 375 mL
